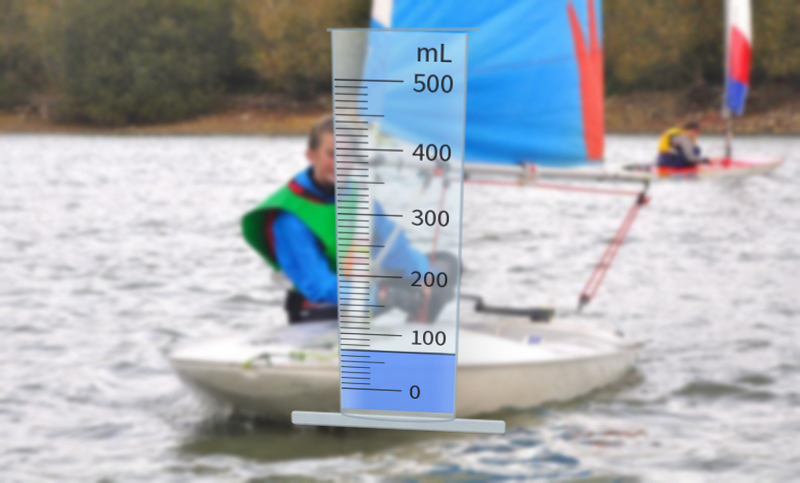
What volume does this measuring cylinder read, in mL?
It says 70 mL
